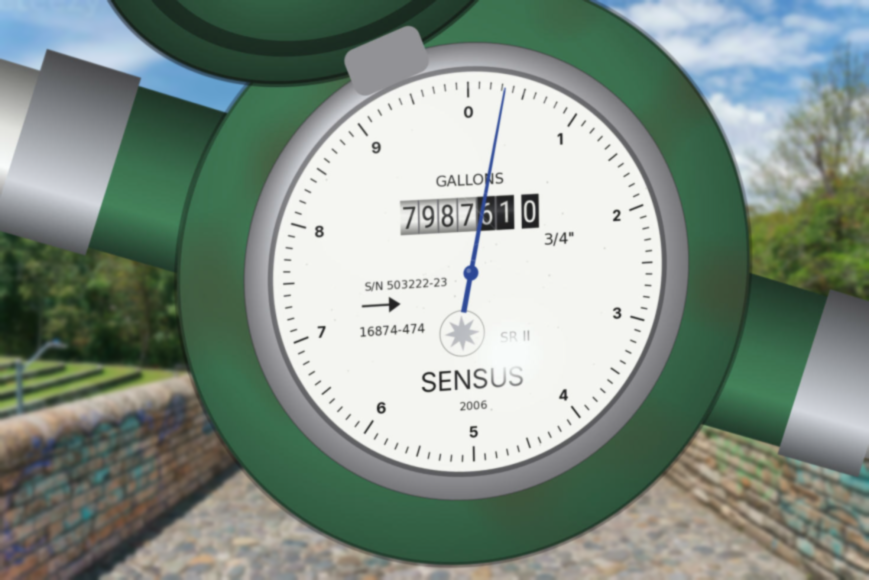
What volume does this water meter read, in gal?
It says 7987610.3 gal
